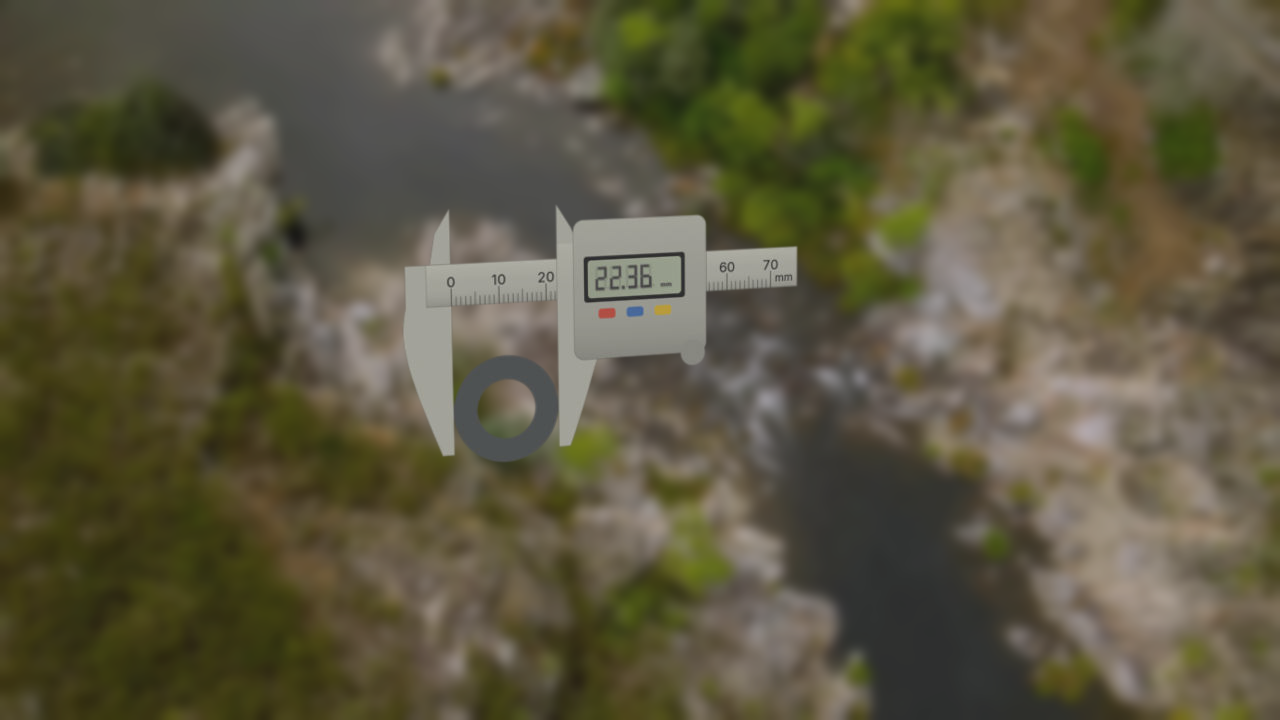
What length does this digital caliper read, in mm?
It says 22.36 mm
